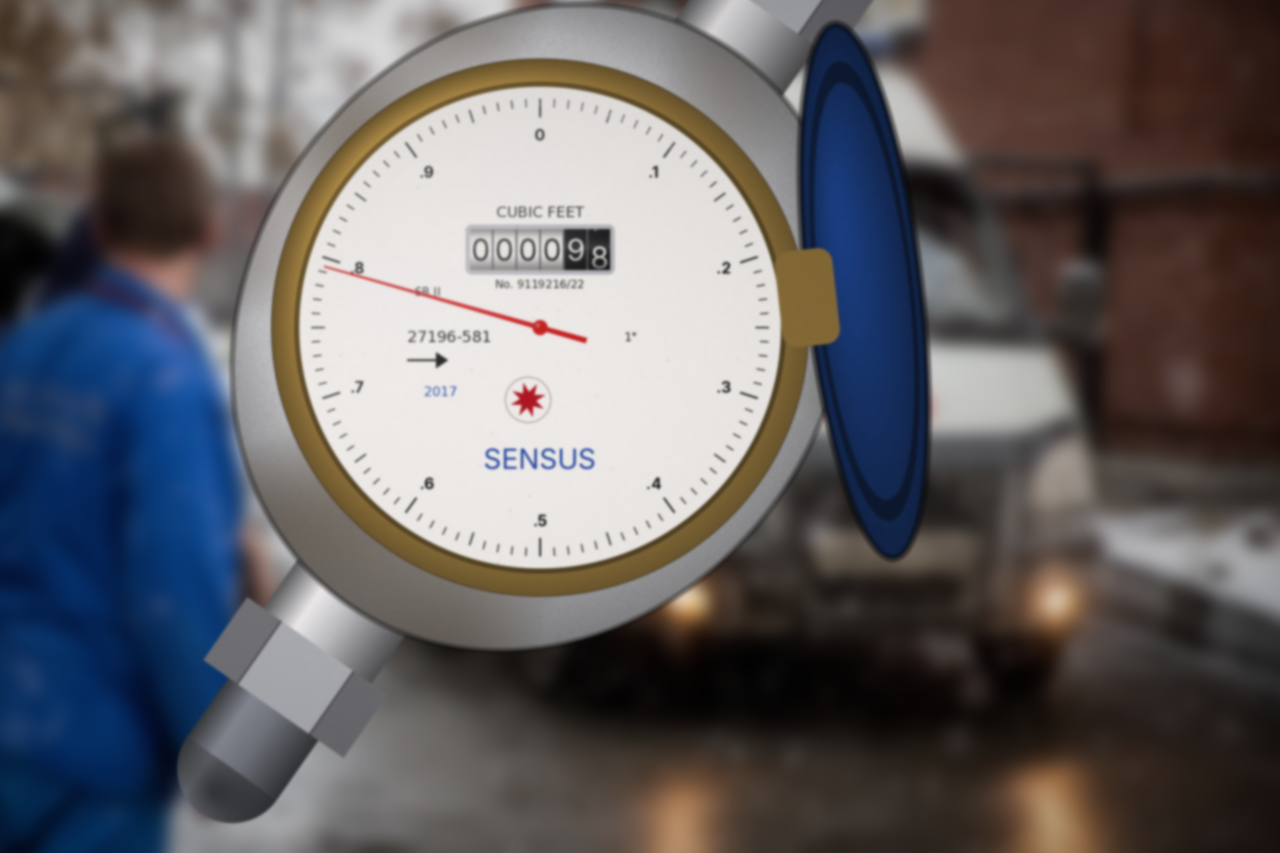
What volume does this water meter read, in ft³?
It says 97.79 ft³
